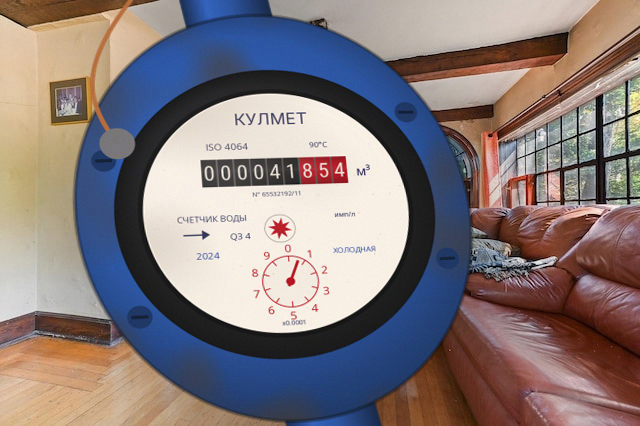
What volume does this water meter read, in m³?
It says 41.8540 m³
